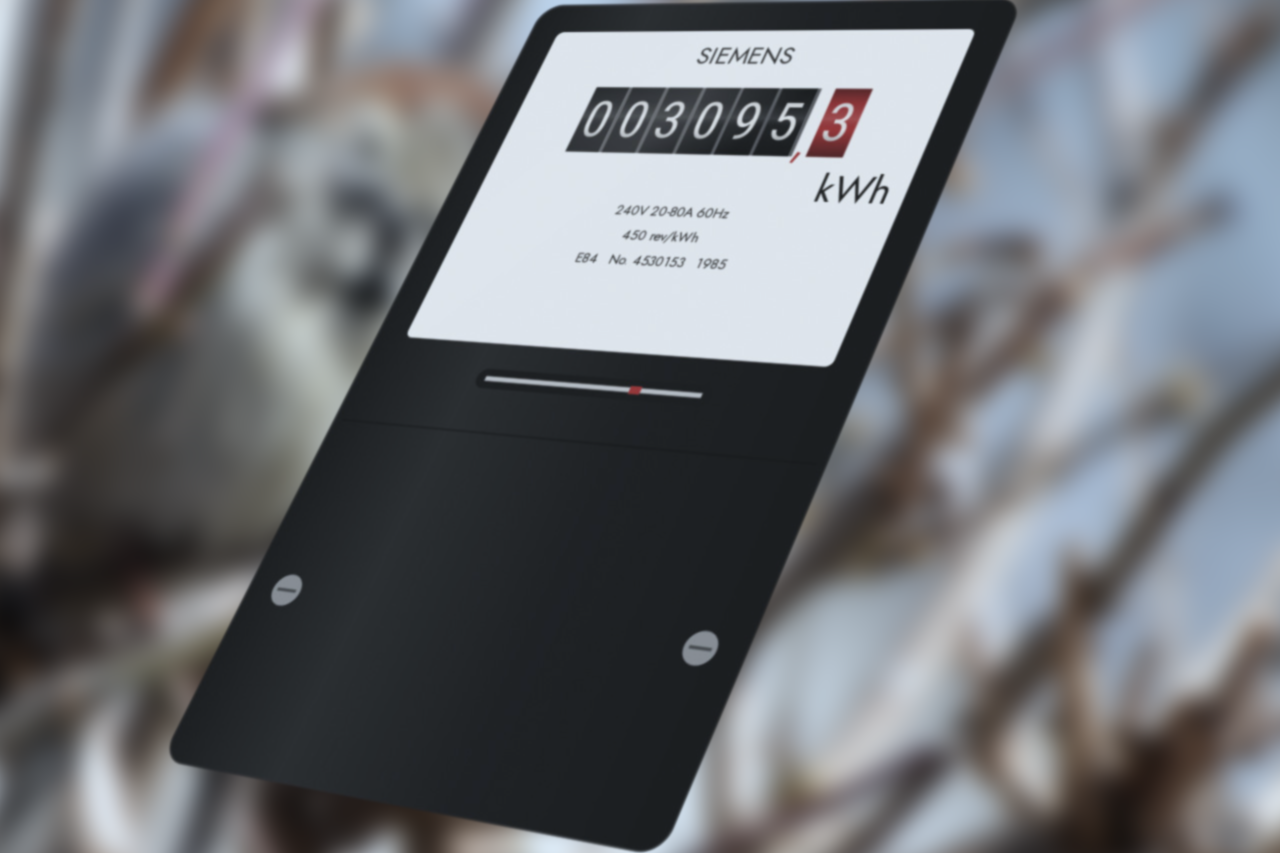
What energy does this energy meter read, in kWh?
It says 3095.3 kWh
